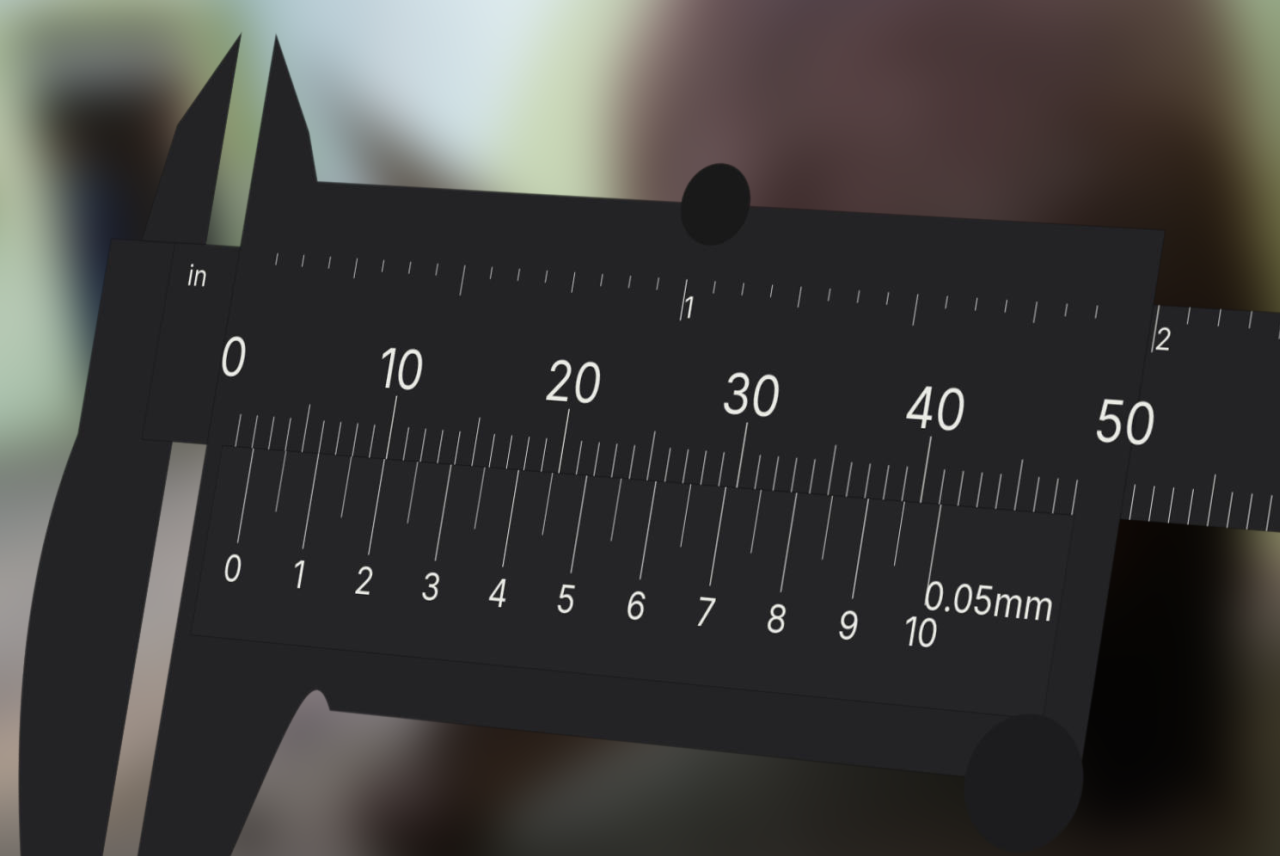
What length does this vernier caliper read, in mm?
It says 2.1 mm
